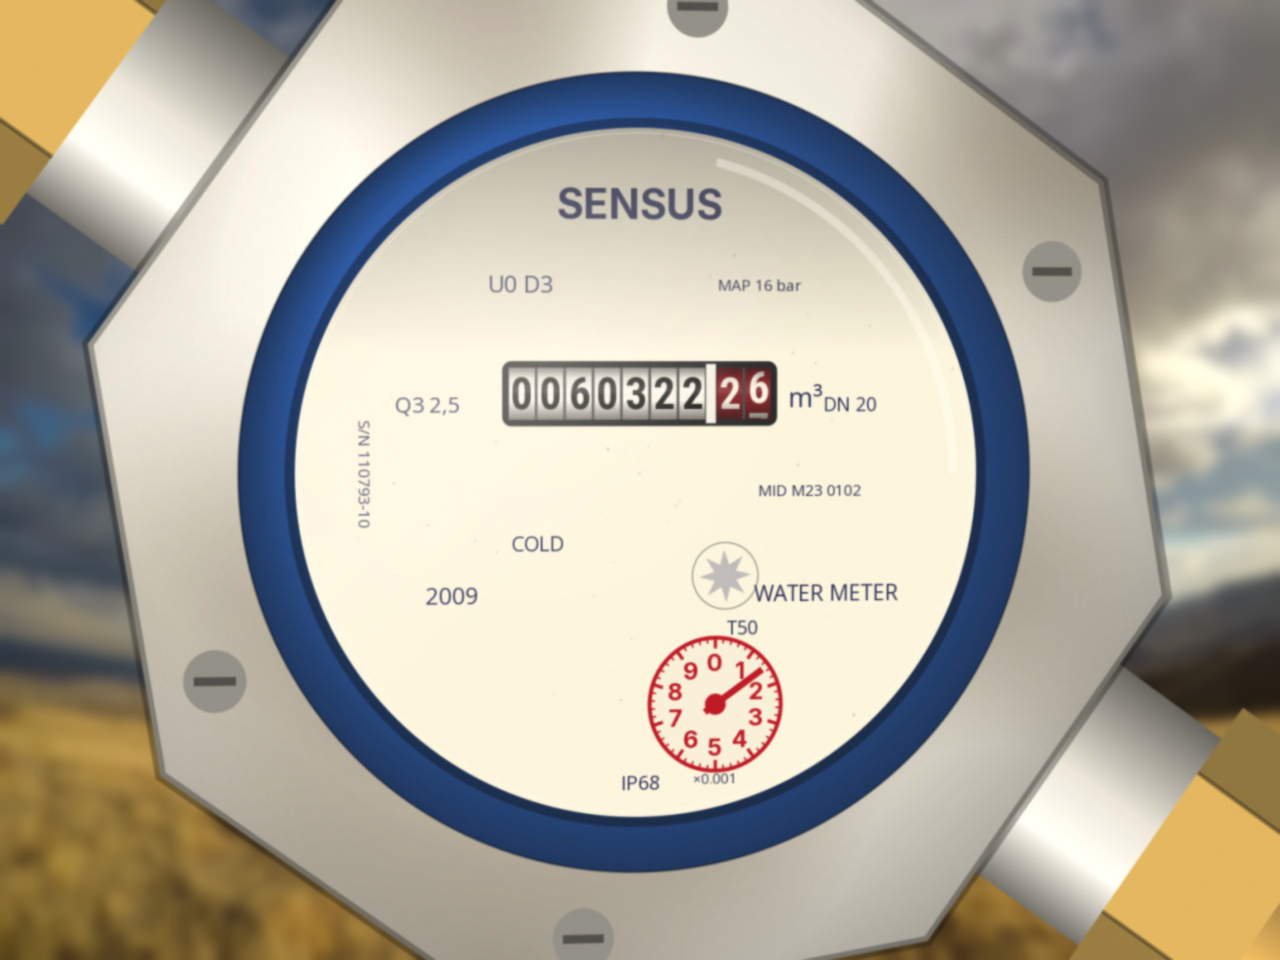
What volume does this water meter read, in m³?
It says 60322.261 m³
